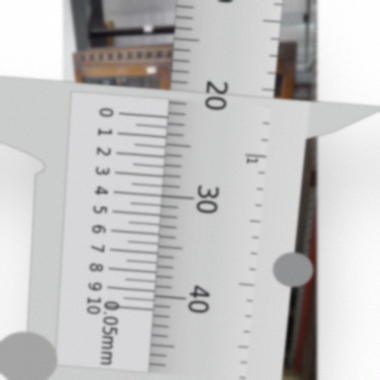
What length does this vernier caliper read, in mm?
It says 22.4 mm
